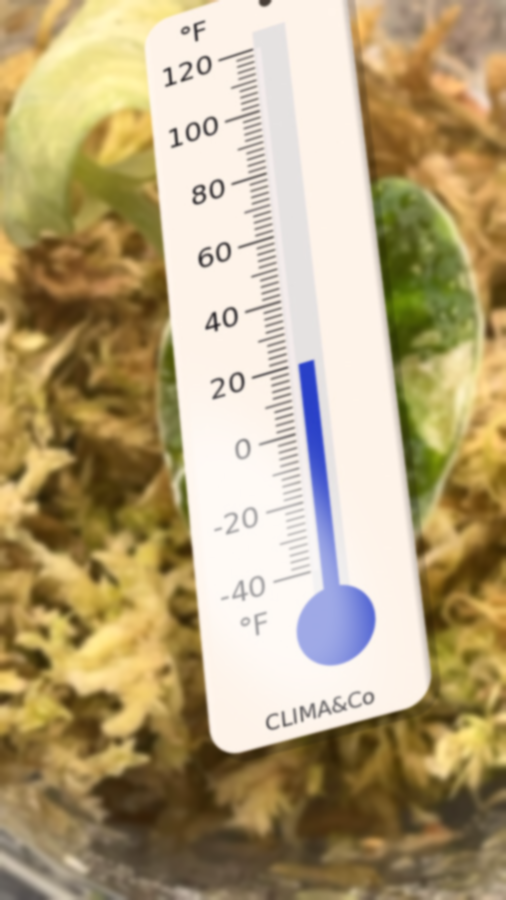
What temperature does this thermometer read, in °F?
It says 20 °F
